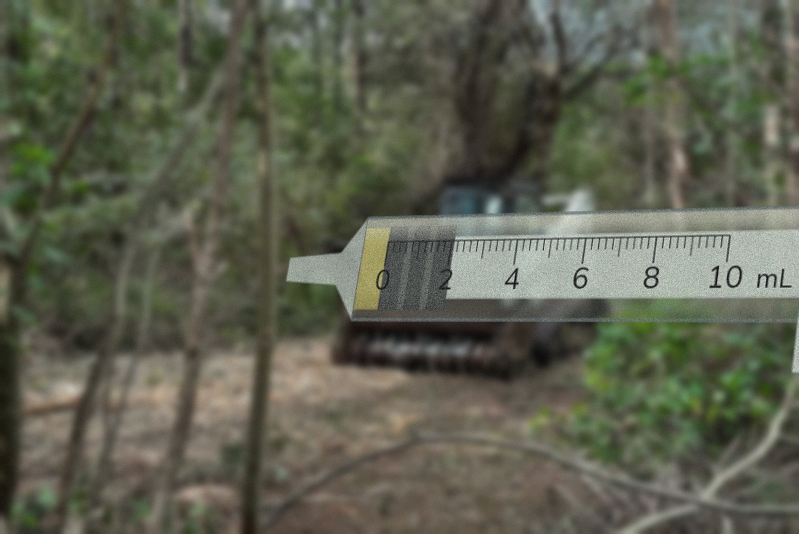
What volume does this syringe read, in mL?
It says 0 mL
